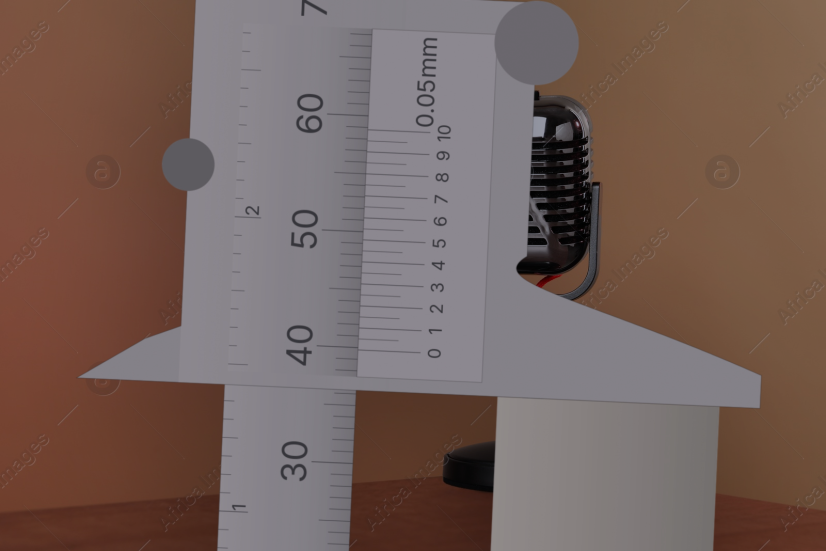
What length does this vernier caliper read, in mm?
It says 39.8 mm
